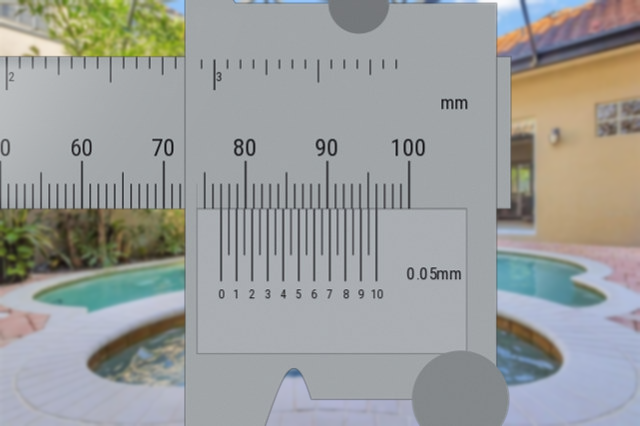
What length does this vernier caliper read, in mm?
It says 77.0 mm
